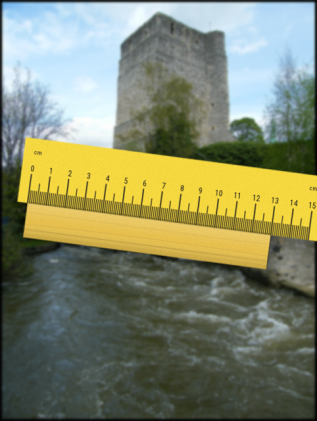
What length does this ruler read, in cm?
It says 13 cm
